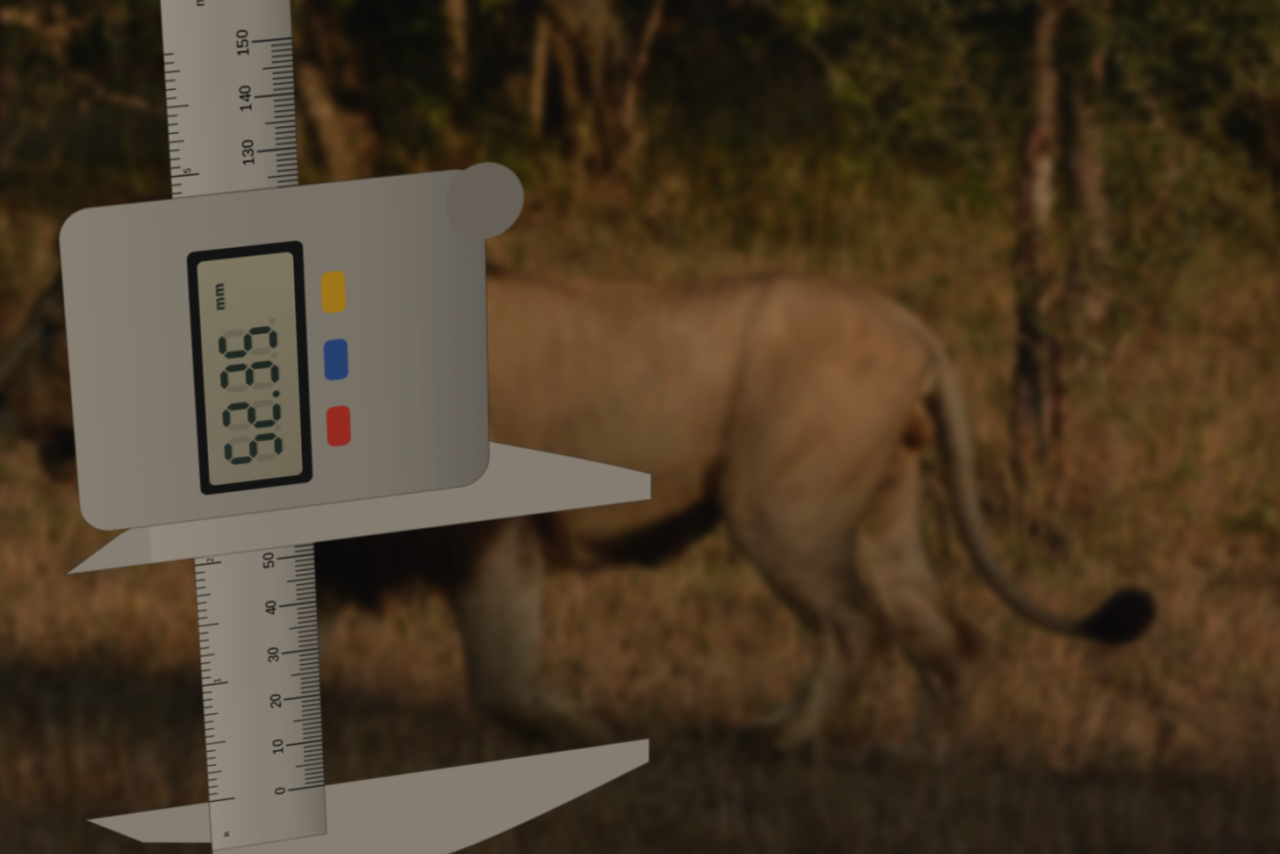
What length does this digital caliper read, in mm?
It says 52.35 mm
